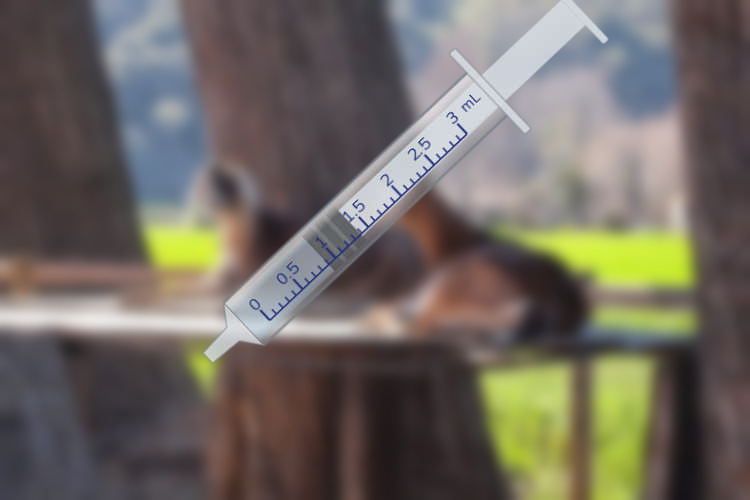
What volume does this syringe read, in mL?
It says 0.9 mL
